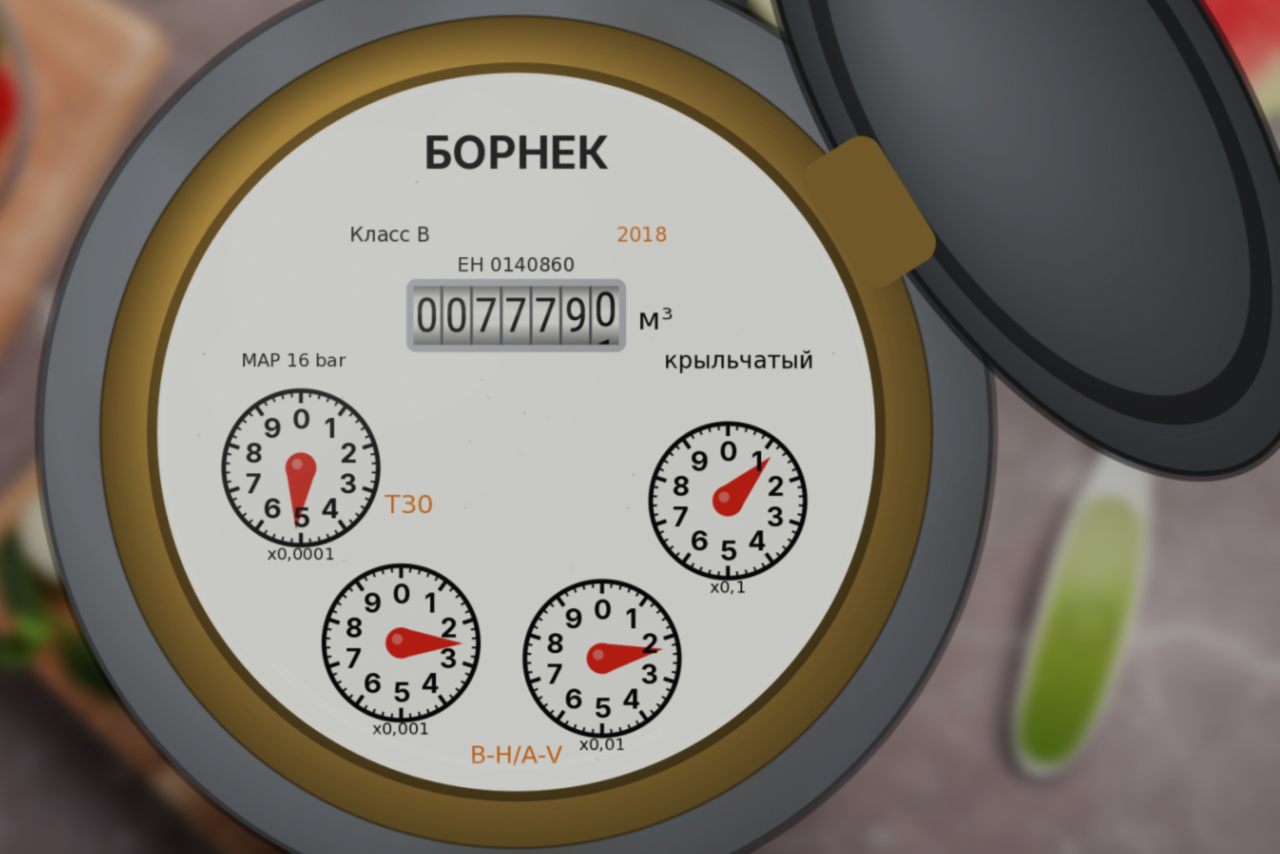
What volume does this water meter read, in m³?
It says 77790.1225 m³
